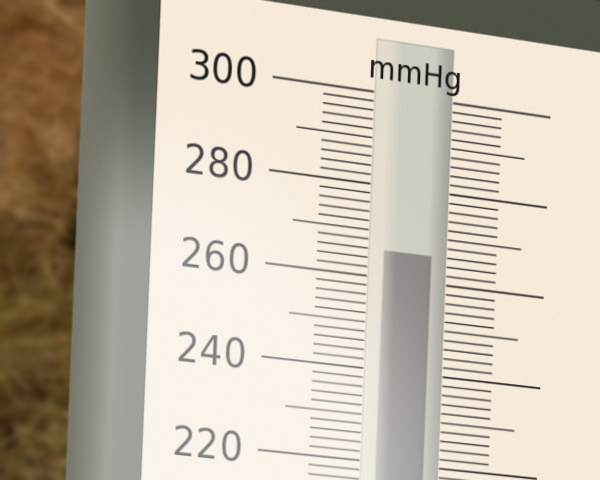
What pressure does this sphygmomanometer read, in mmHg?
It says 266 mmHg
